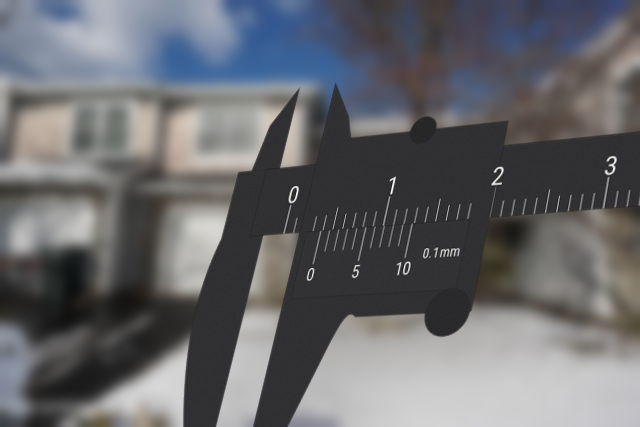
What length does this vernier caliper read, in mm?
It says 3.8 mm
